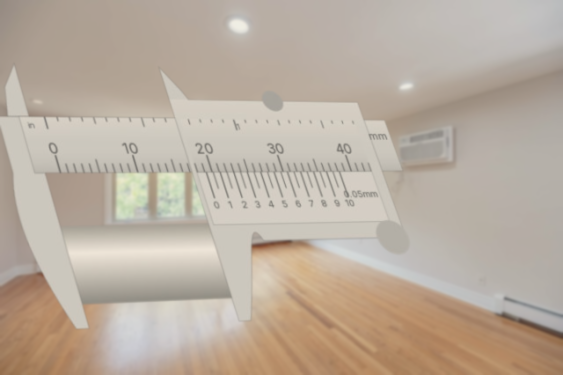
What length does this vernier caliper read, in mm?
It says 19.2 mm
